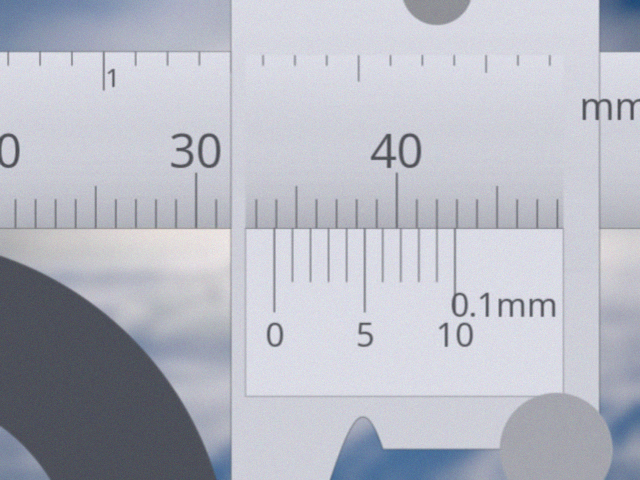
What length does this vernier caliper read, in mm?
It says 33.9 mm
